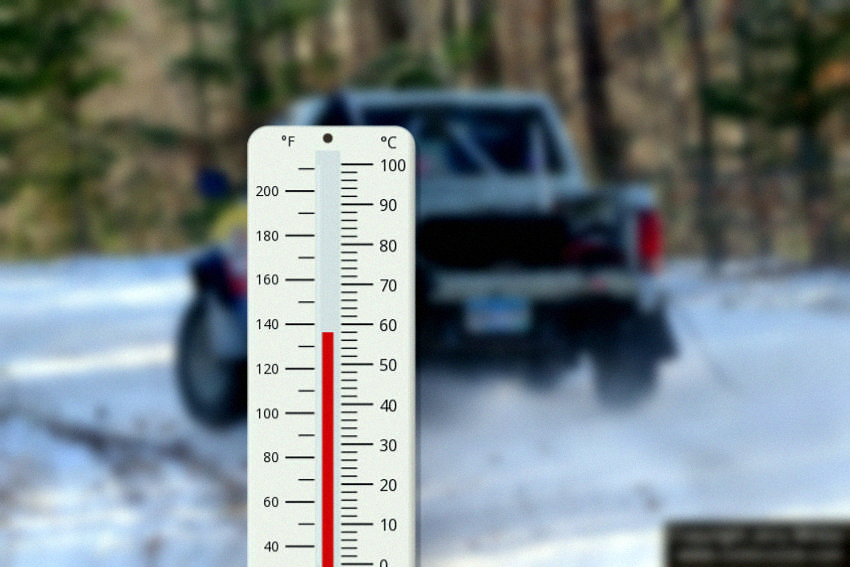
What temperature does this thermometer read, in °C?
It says 58 °C
